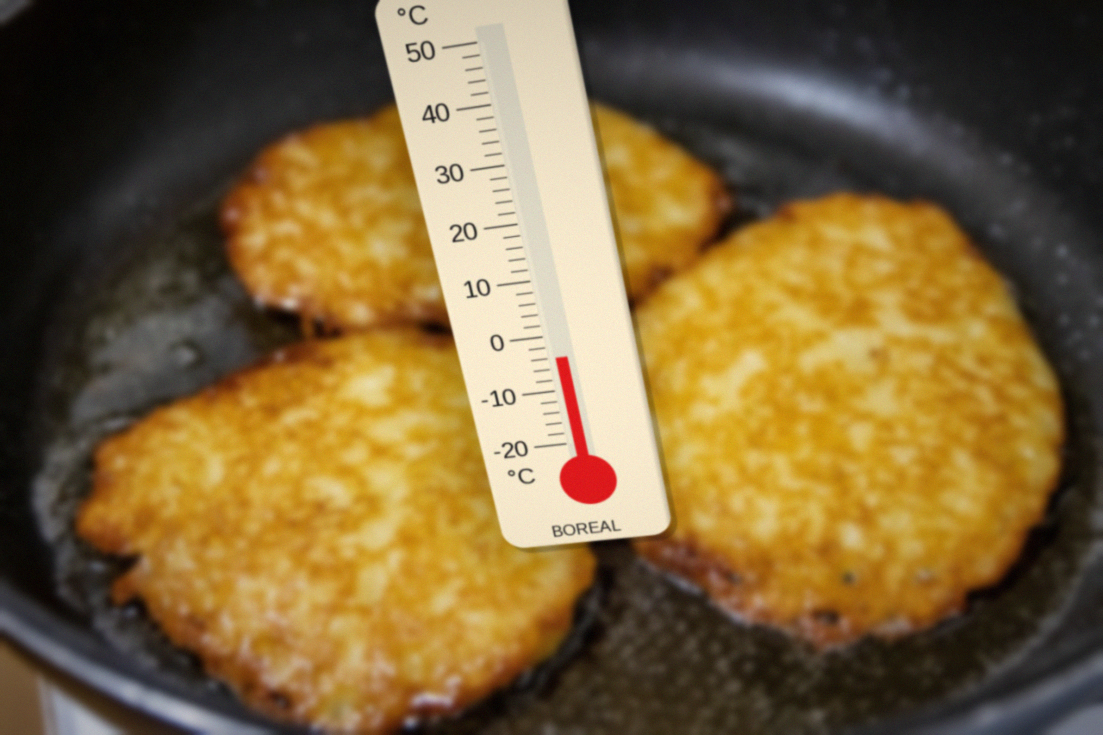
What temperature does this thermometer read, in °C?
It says -4 °C
